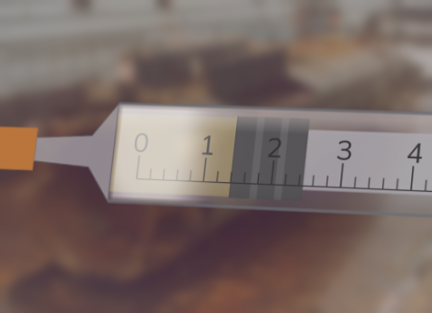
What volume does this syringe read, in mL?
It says 1.4 mL
